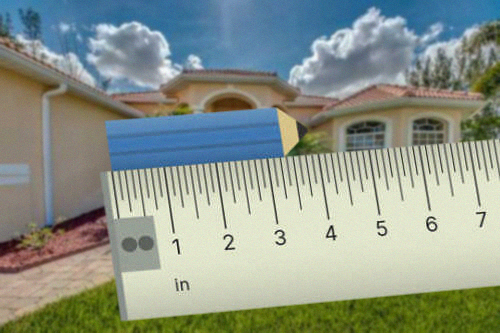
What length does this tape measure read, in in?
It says 3.875 in
